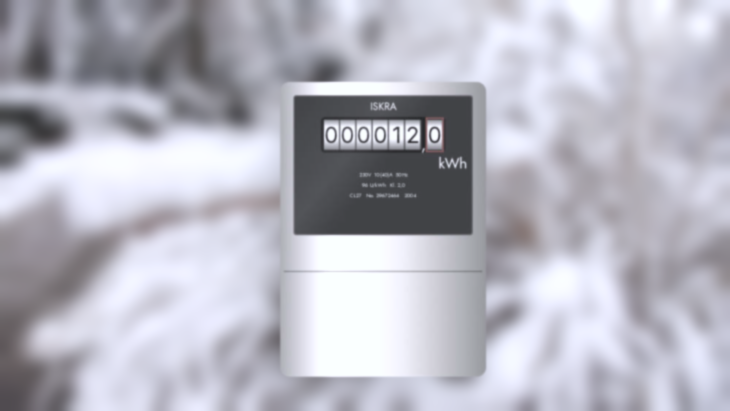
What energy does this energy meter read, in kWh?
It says 12.0 kWh
